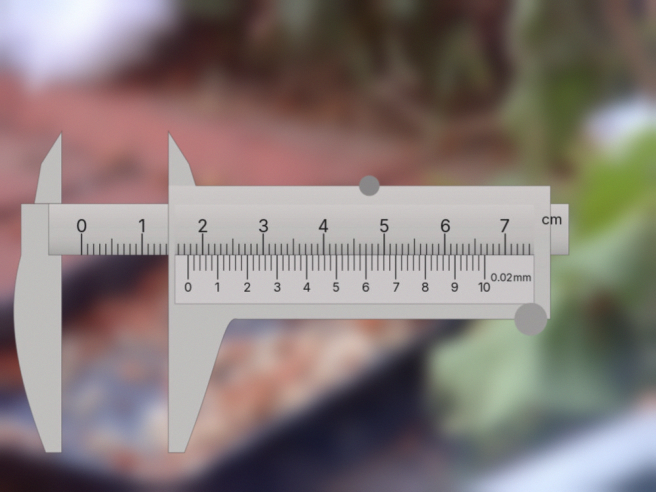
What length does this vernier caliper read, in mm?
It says 17.6 mm
